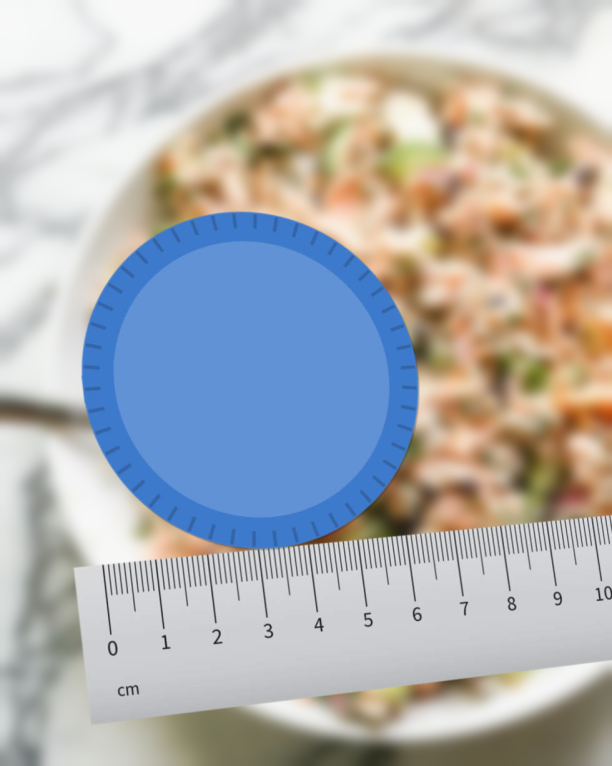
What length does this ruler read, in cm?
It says 6.7 cm
